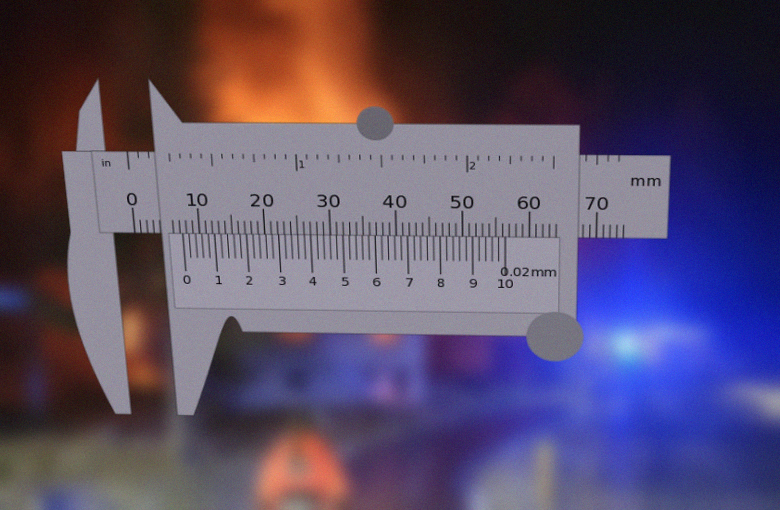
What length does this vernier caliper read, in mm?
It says 7.4 mm
